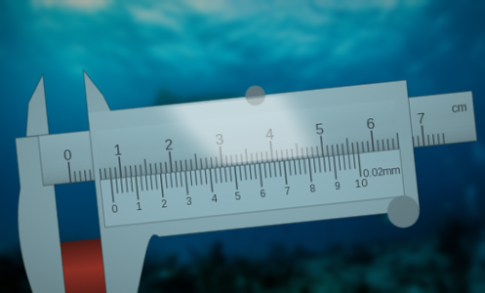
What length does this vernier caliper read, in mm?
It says 8.0 mm
